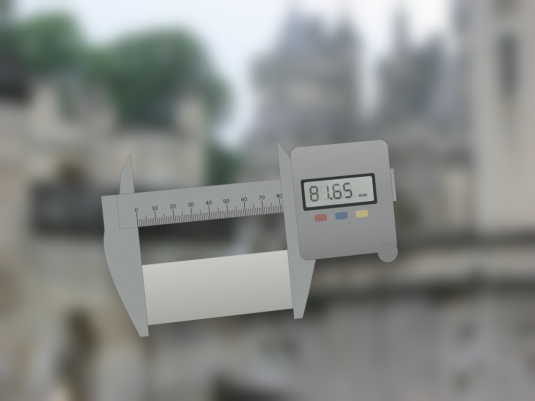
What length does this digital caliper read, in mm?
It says 81.65 mm
